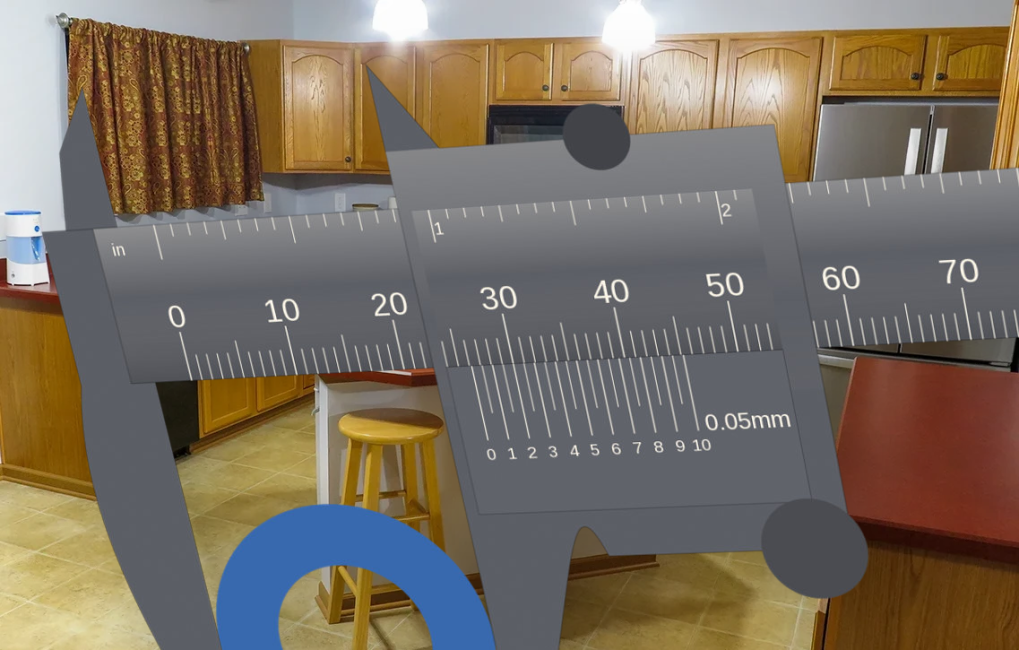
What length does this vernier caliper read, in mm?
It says 26.2 mm
